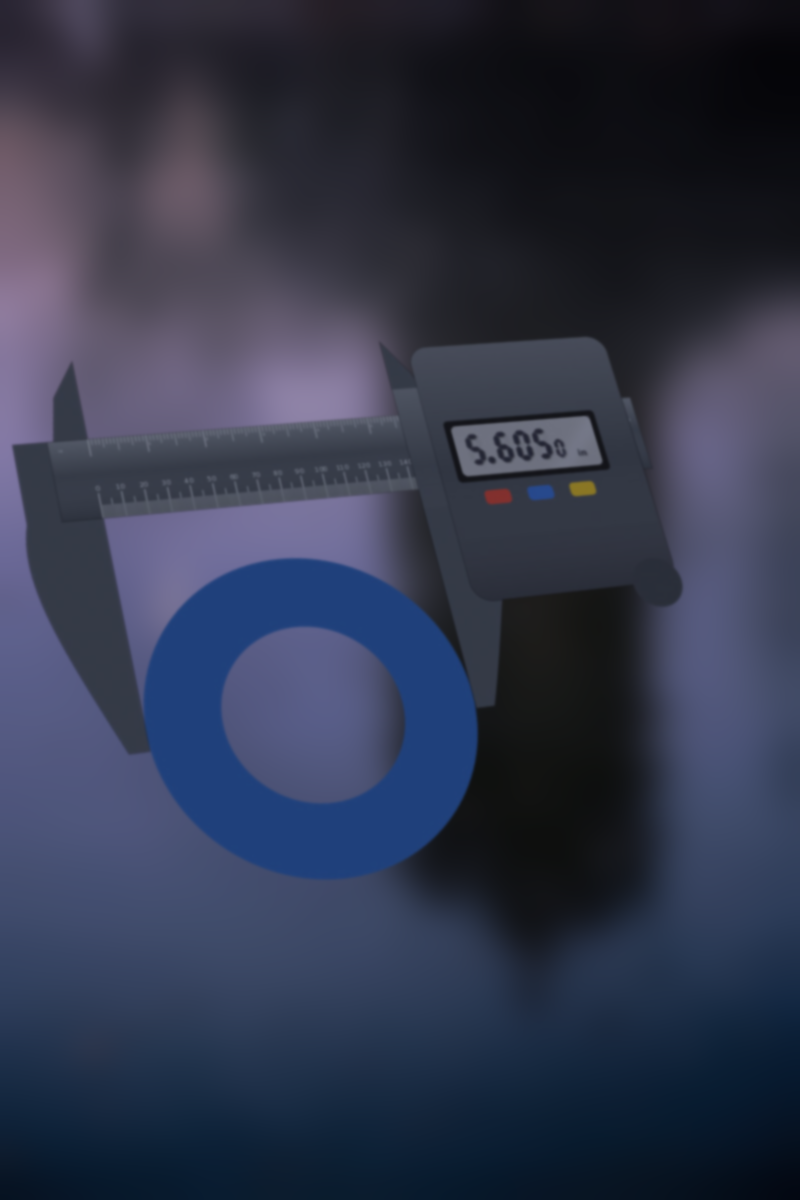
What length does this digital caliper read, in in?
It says 5.6050 in
